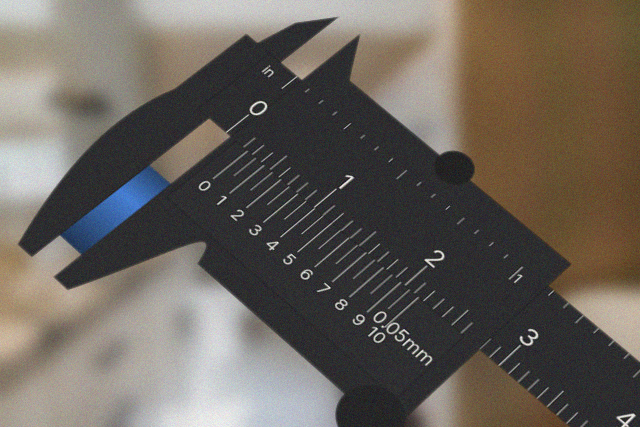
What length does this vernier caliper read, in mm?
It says 2.5 mm
